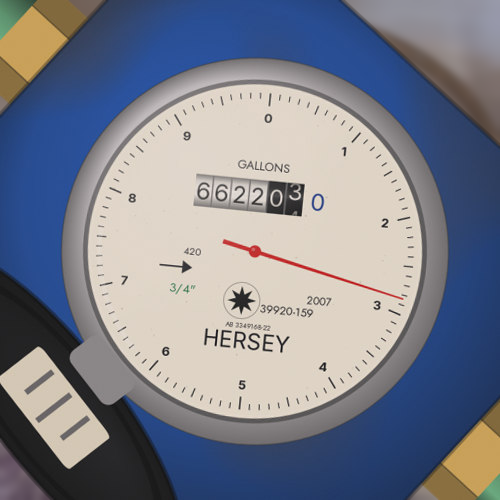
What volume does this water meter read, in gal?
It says 6622032.8 gal
